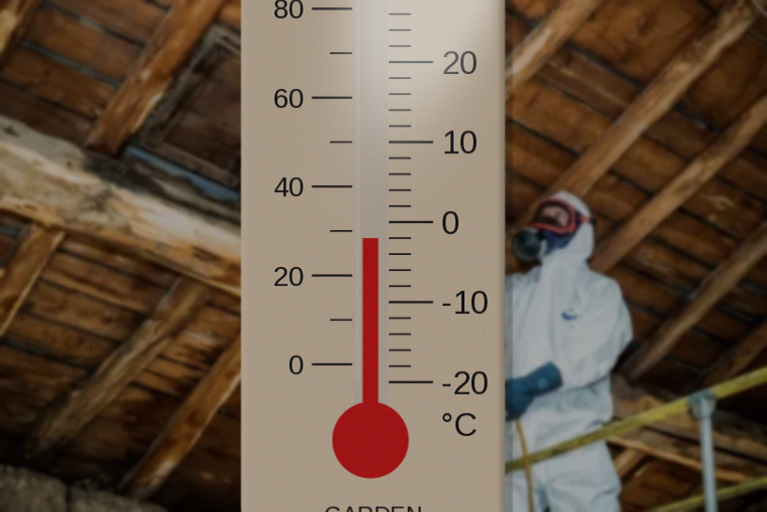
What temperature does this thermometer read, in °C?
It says -2 °C
